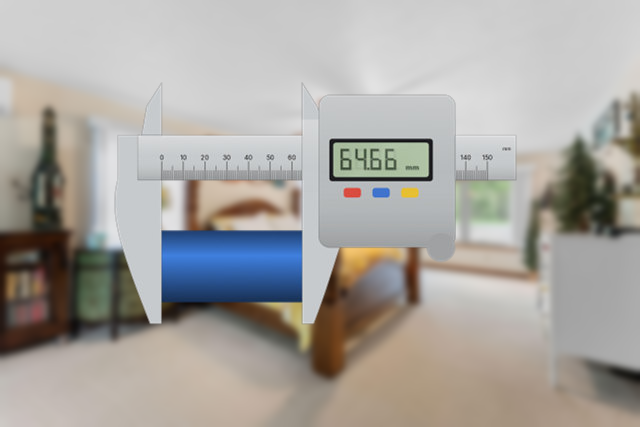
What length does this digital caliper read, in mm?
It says 64.66 mm
